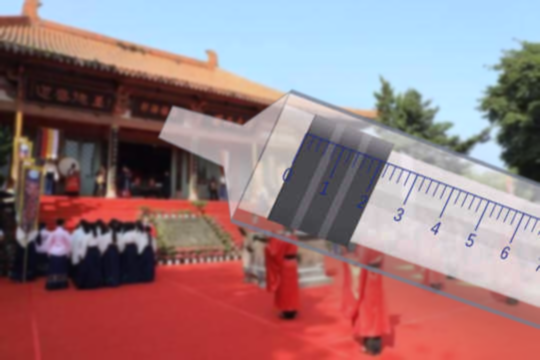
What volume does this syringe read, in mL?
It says 0 mL
